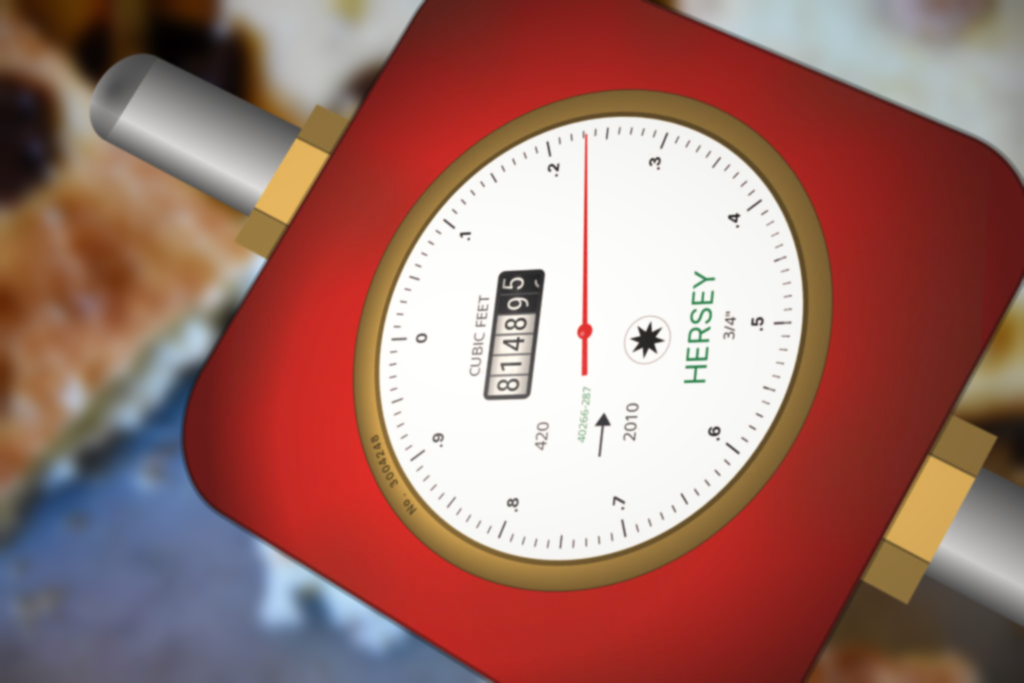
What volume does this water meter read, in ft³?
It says 814895.23 ft³
